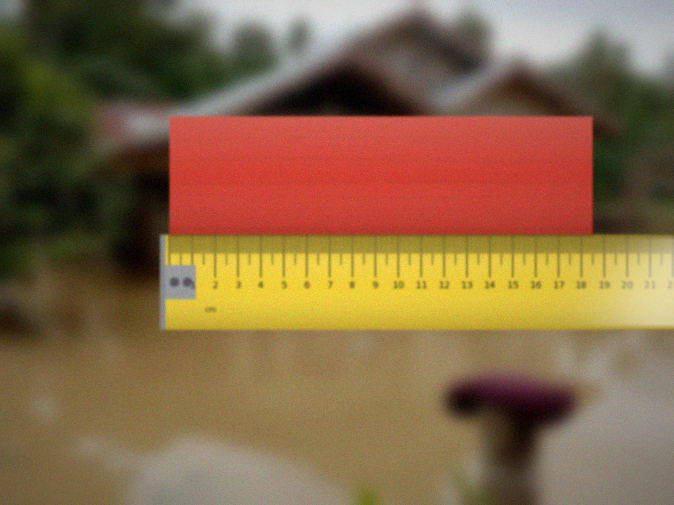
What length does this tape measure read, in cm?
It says 18.5 cm
